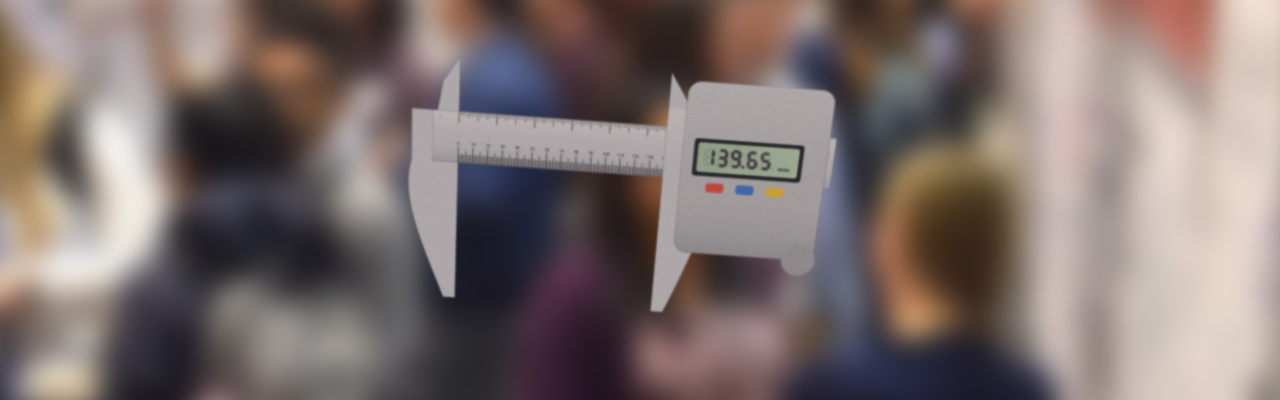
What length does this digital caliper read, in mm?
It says 139.65 mm
